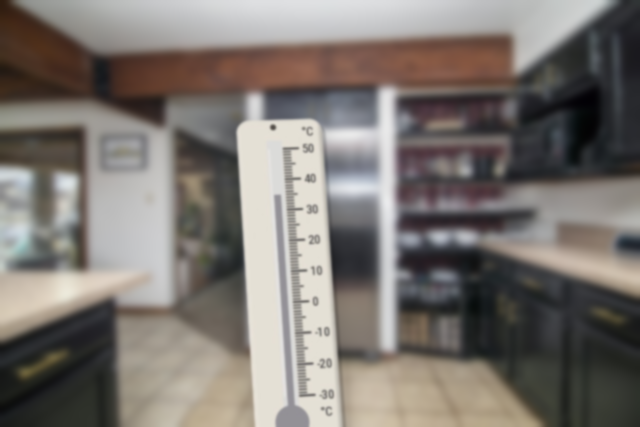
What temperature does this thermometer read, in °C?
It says 35 °C
